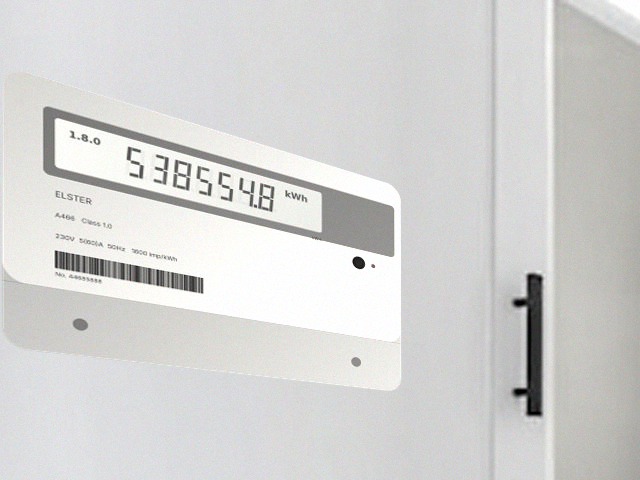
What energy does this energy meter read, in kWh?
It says 538554.8 kWh
